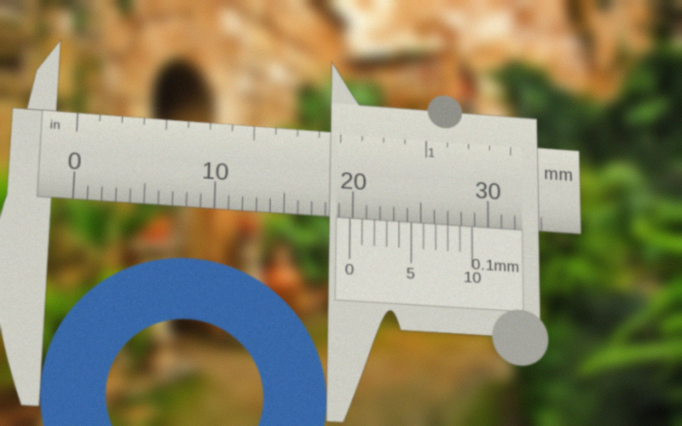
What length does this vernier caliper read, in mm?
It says 19.8 mm
